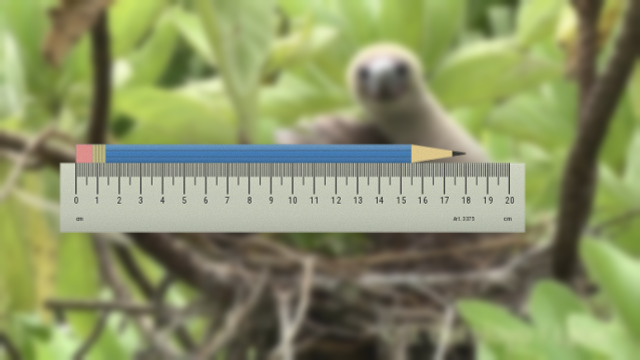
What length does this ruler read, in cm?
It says 18 cm
